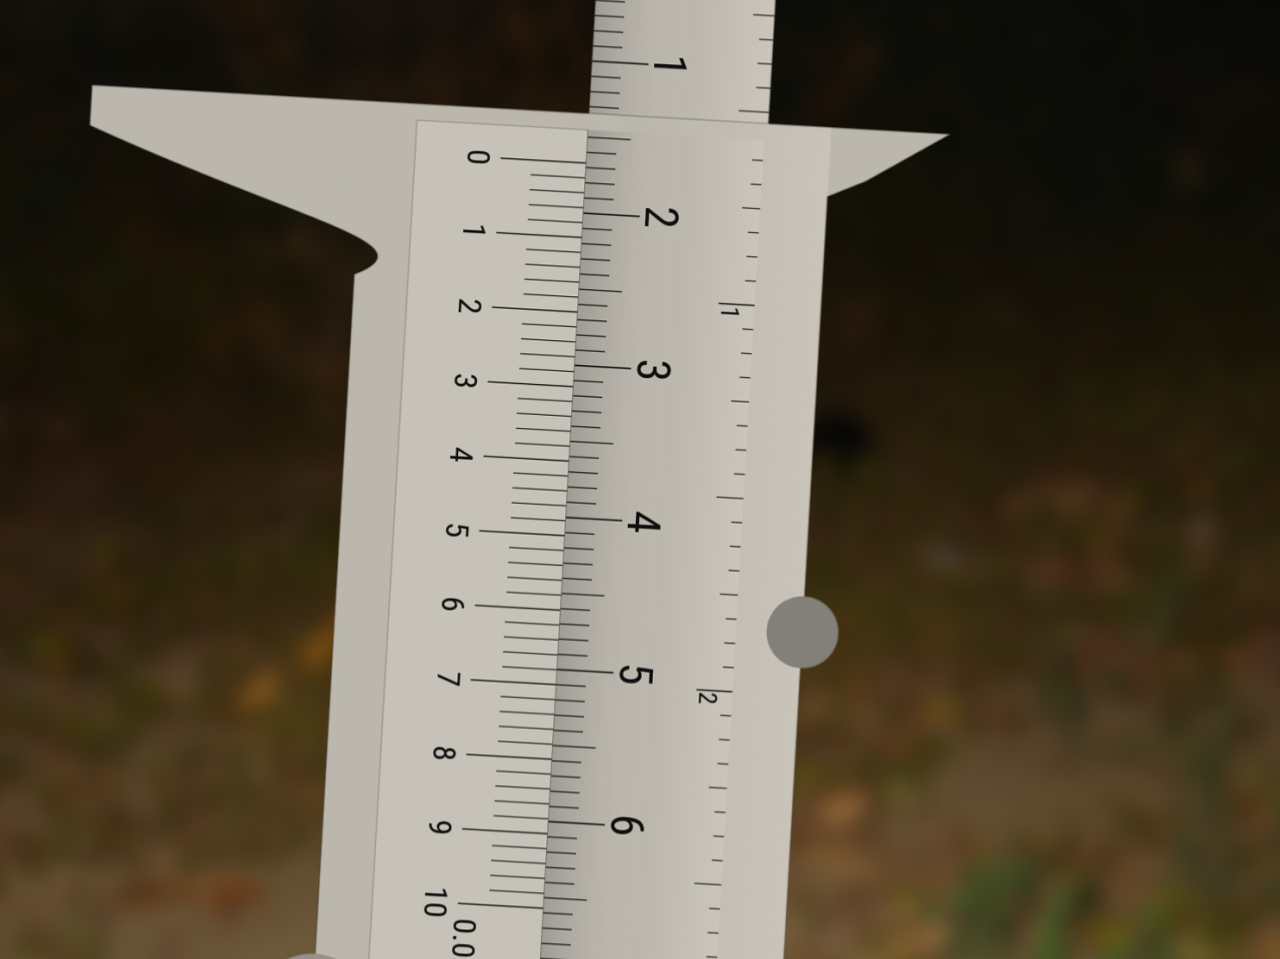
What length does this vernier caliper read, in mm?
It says 16.7 mm
